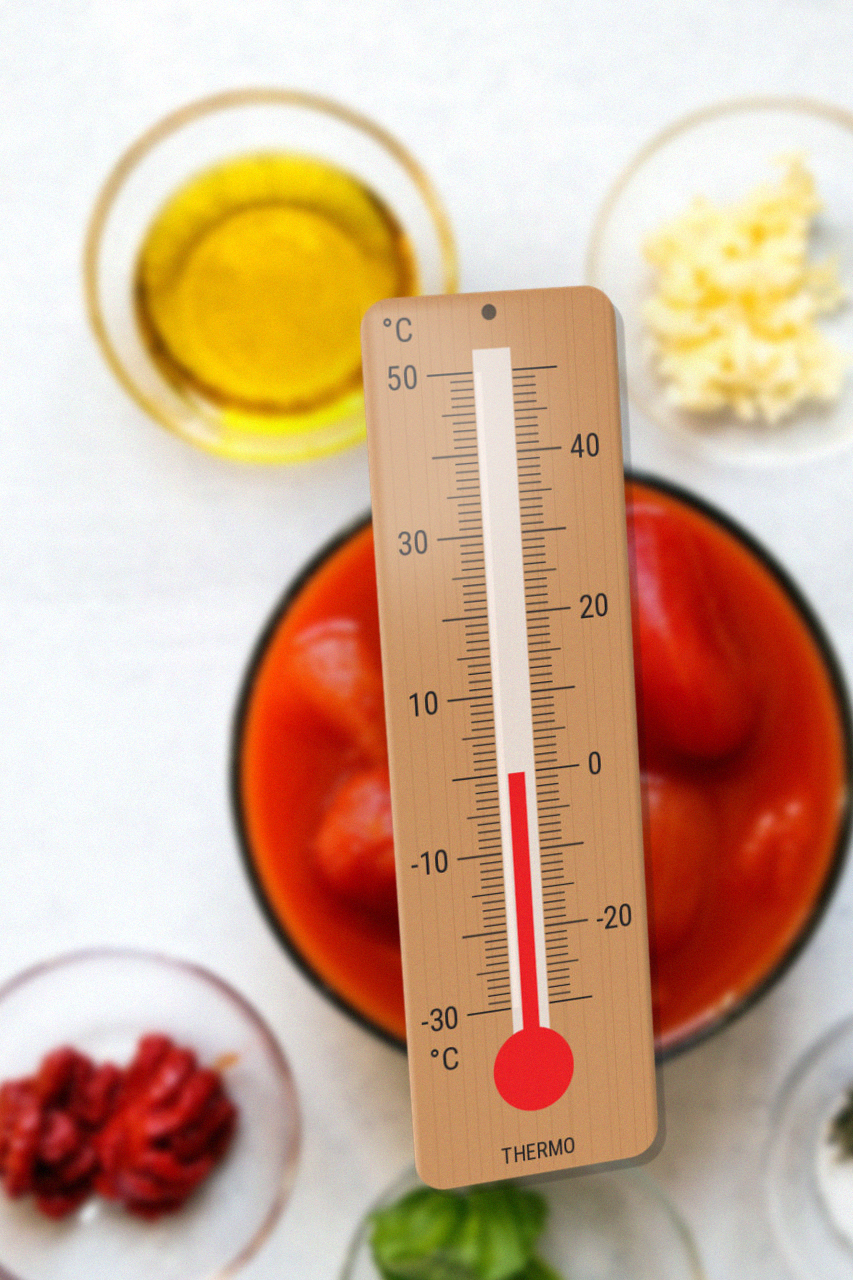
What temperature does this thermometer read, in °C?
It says 0 °C
